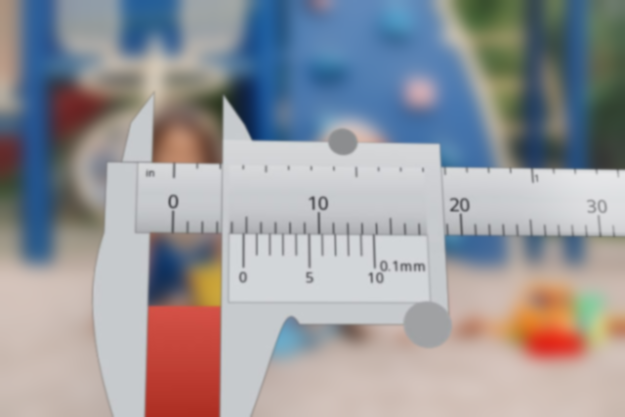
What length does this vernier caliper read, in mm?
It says 4.8 mm
